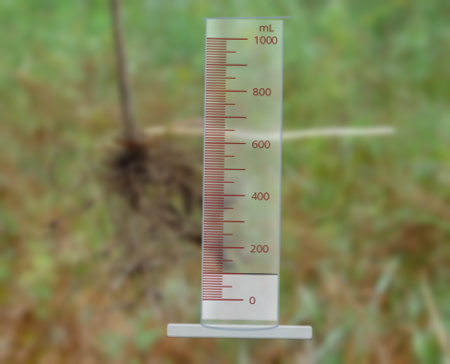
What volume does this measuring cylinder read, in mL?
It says 100 mL
